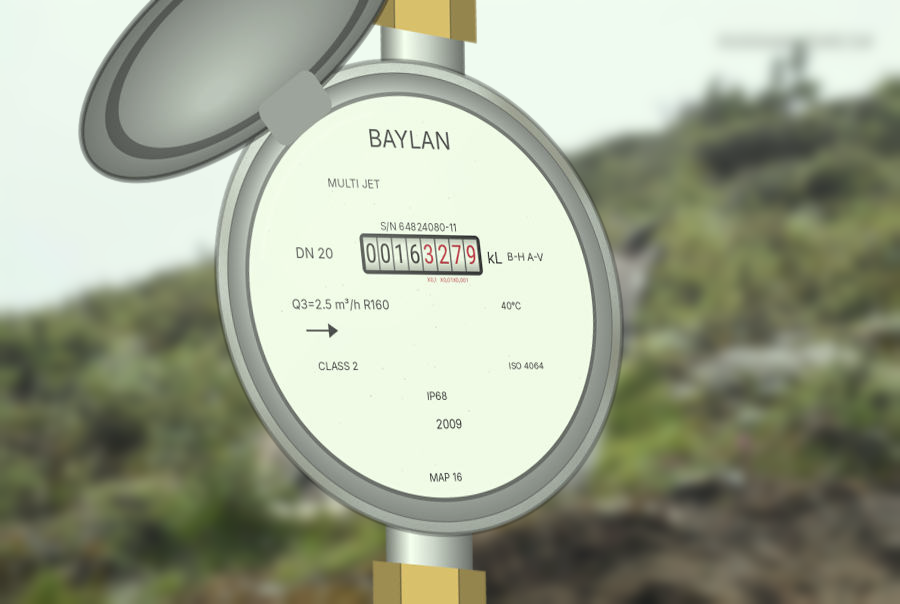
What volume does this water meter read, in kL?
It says 16.3279 kL
